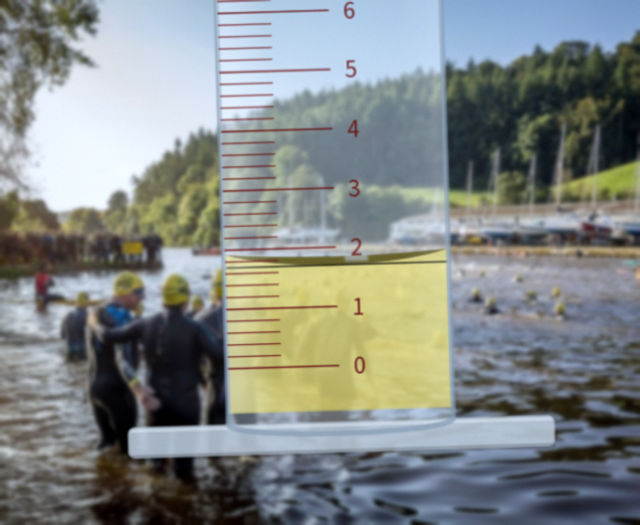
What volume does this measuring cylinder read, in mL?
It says 1.7 mL
